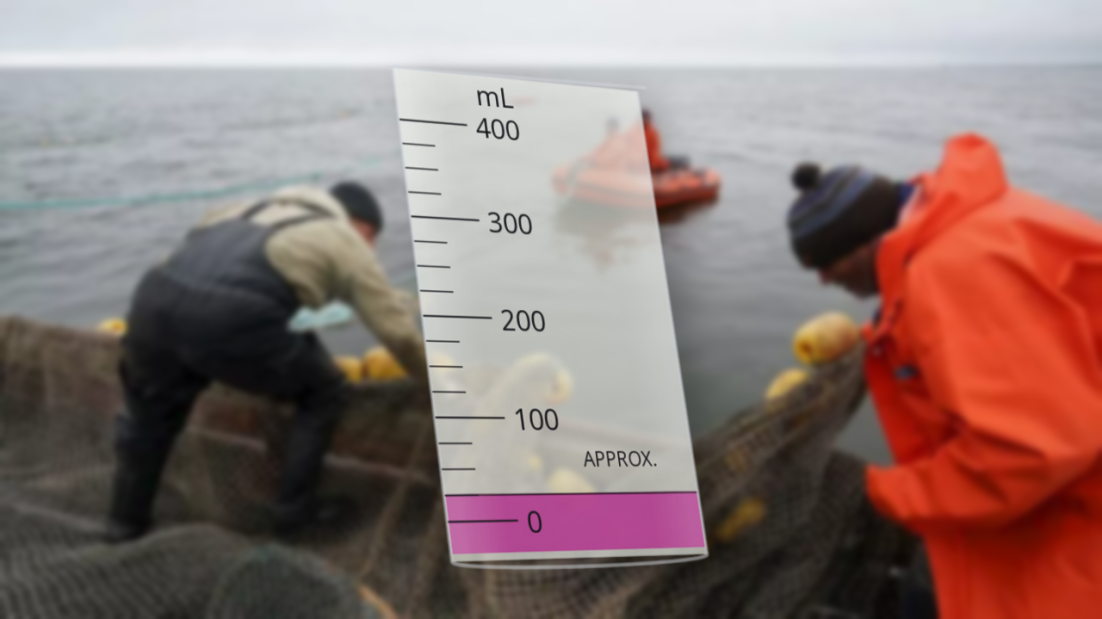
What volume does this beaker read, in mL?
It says 25 mL
